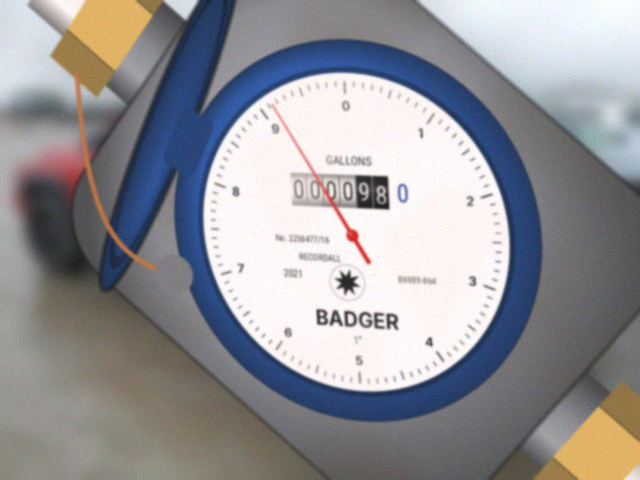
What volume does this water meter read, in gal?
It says 979.1 gal
